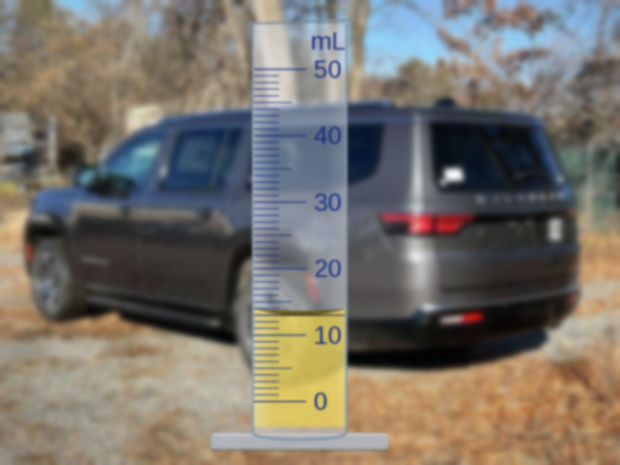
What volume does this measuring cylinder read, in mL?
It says 13 mL
